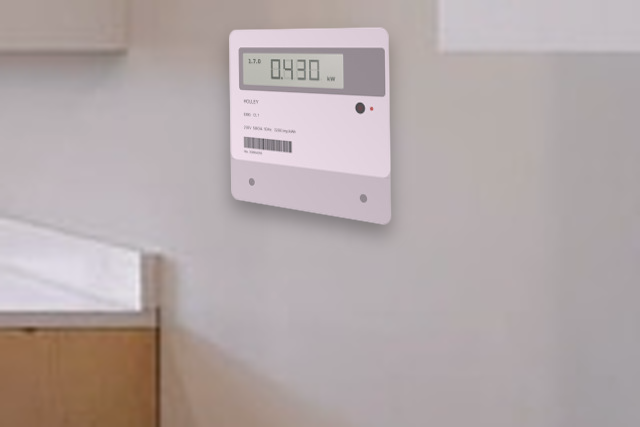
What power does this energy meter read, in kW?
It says 0.430 kW
